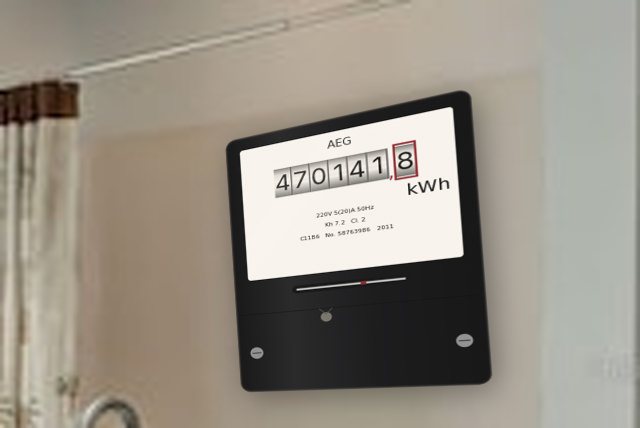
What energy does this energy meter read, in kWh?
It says 470141.8 kWh
